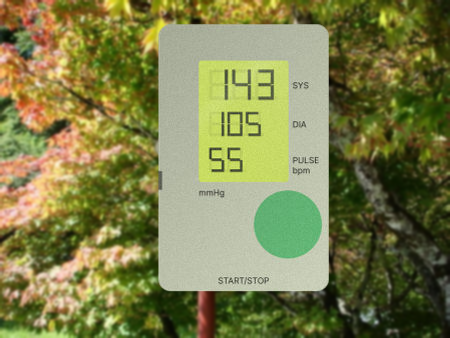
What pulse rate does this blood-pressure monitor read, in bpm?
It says 55 bpm
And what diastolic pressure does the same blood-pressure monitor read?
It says 105 mmHg
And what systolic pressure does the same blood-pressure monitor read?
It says 143 mmHg
